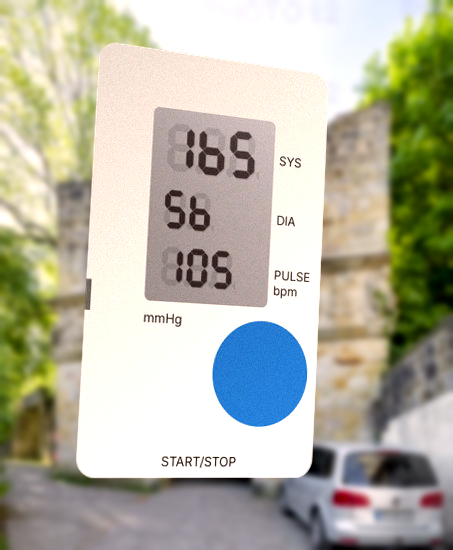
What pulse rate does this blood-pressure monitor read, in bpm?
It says 105 bpm
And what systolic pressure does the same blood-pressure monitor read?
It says 165 mmHg
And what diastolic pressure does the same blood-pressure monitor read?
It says 56 mmHg
